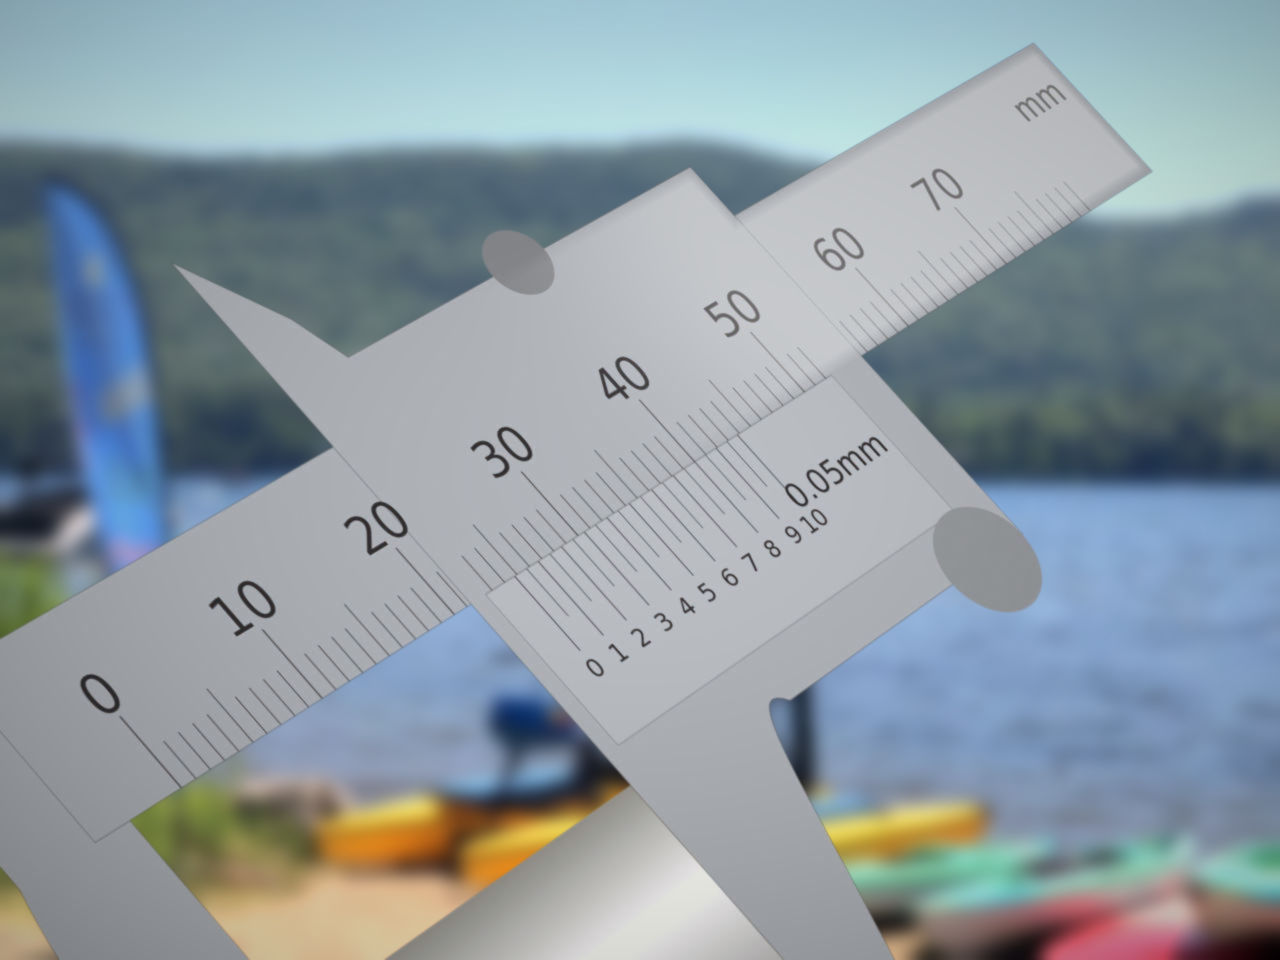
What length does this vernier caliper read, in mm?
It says 24.8 mm
